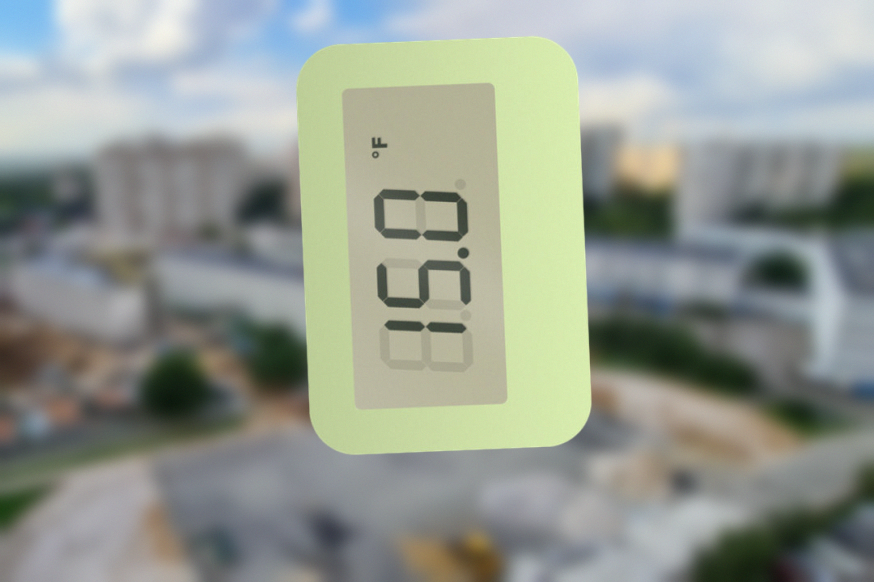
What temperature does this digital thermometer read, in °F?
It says 15.0 °F
